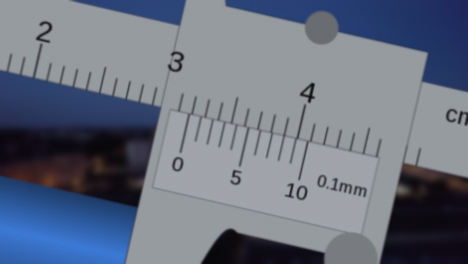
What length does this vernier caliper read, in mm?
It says 31.8 mm
